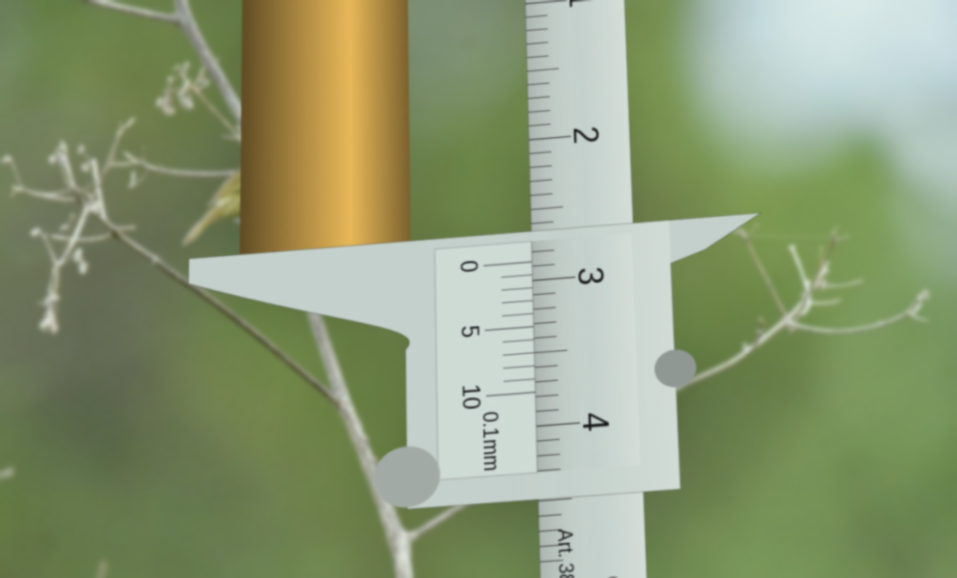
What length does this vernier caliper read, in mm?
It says 28.7 mm
